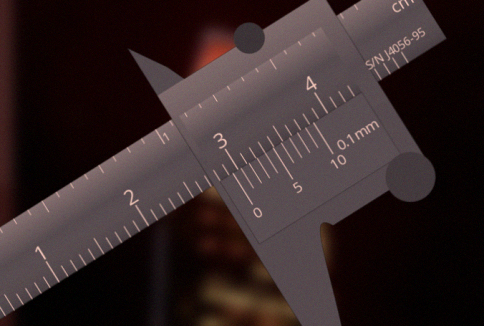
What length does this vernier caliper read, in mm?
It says 29.4 mm
